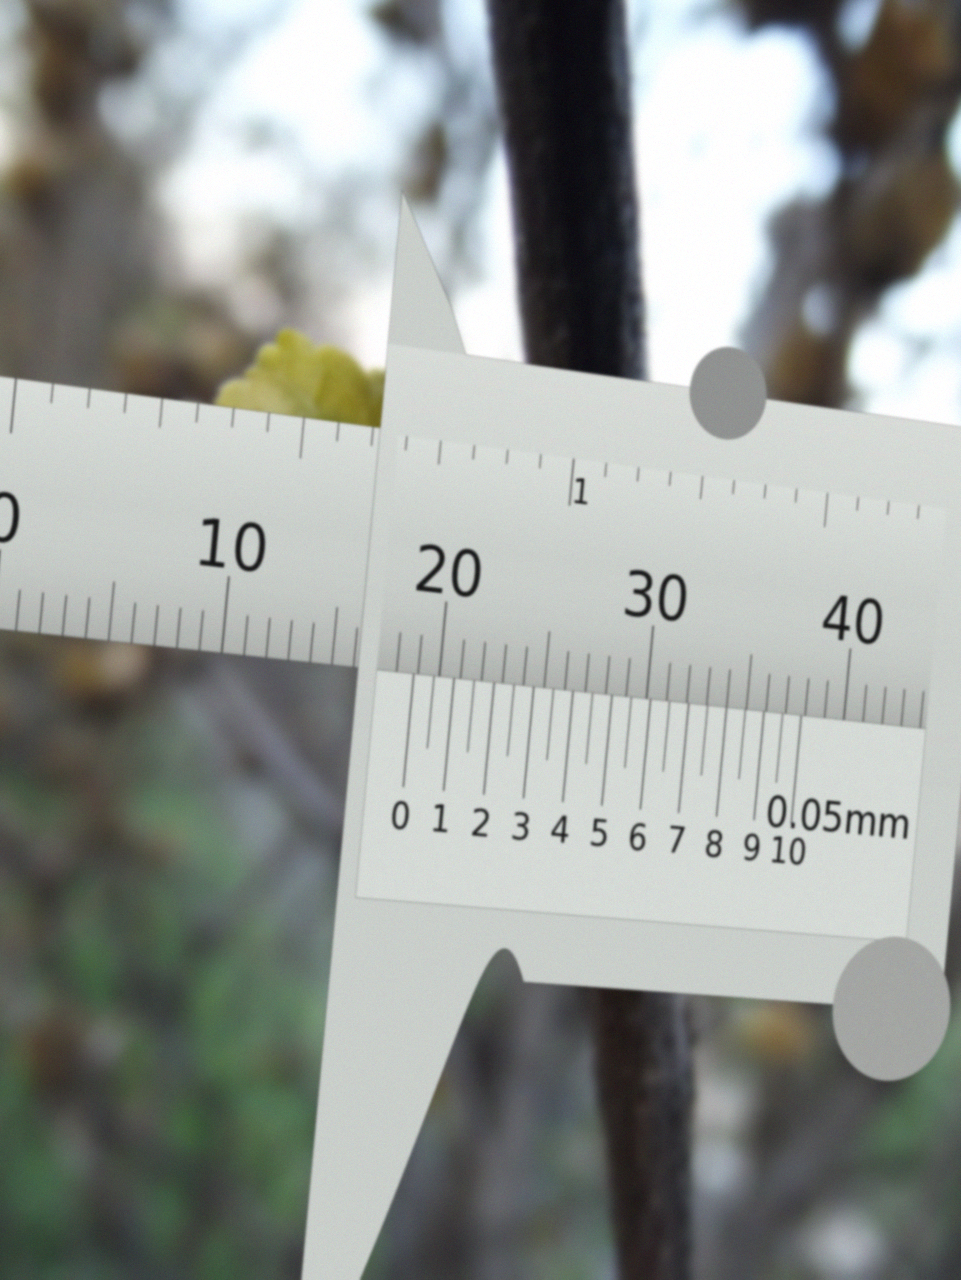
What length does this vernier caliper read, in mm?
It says 18.8 mm
